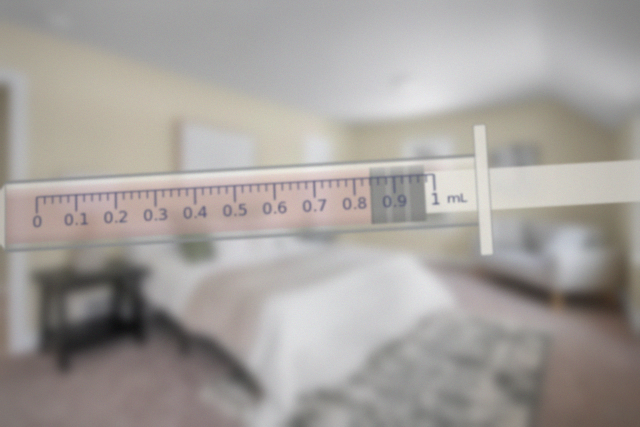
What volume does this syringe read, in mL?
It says 0.84 mL
